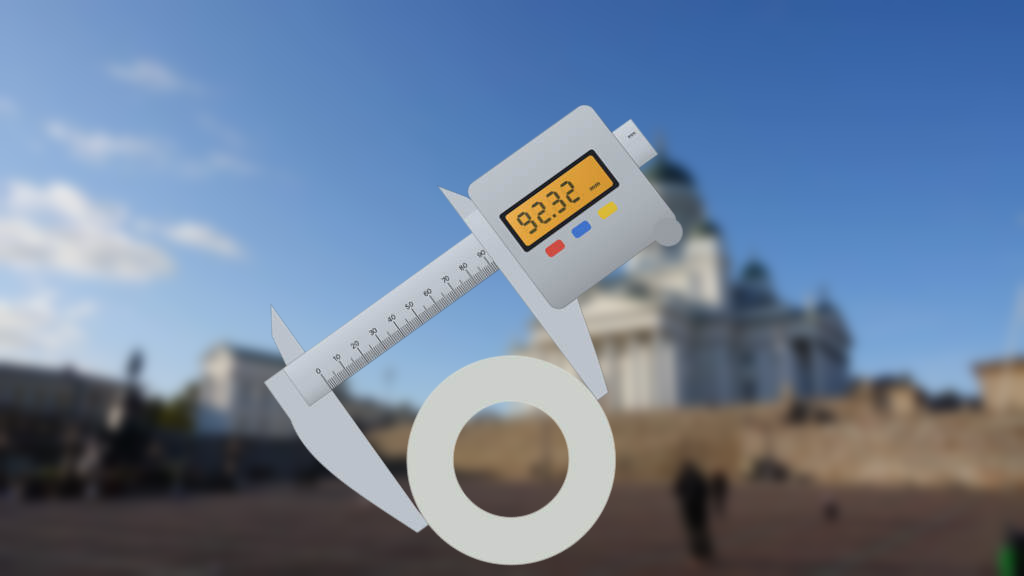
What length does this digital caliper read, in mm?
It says 92.32 mm
